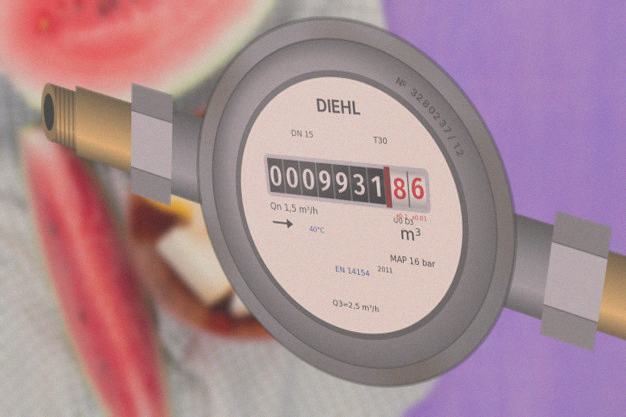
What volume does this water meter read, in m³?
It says 9931.86 m³
